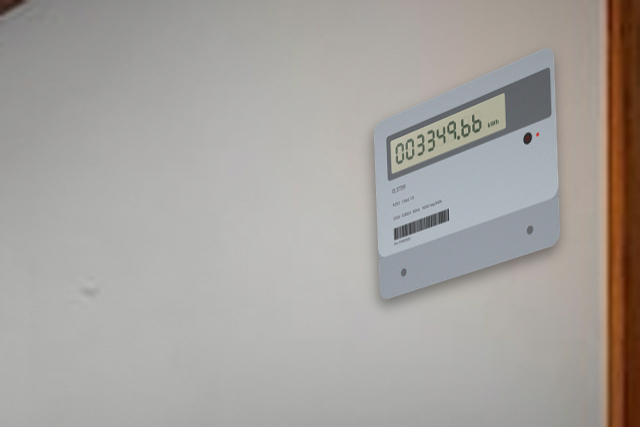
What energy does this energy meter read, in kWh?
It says 3349.66 kWh
